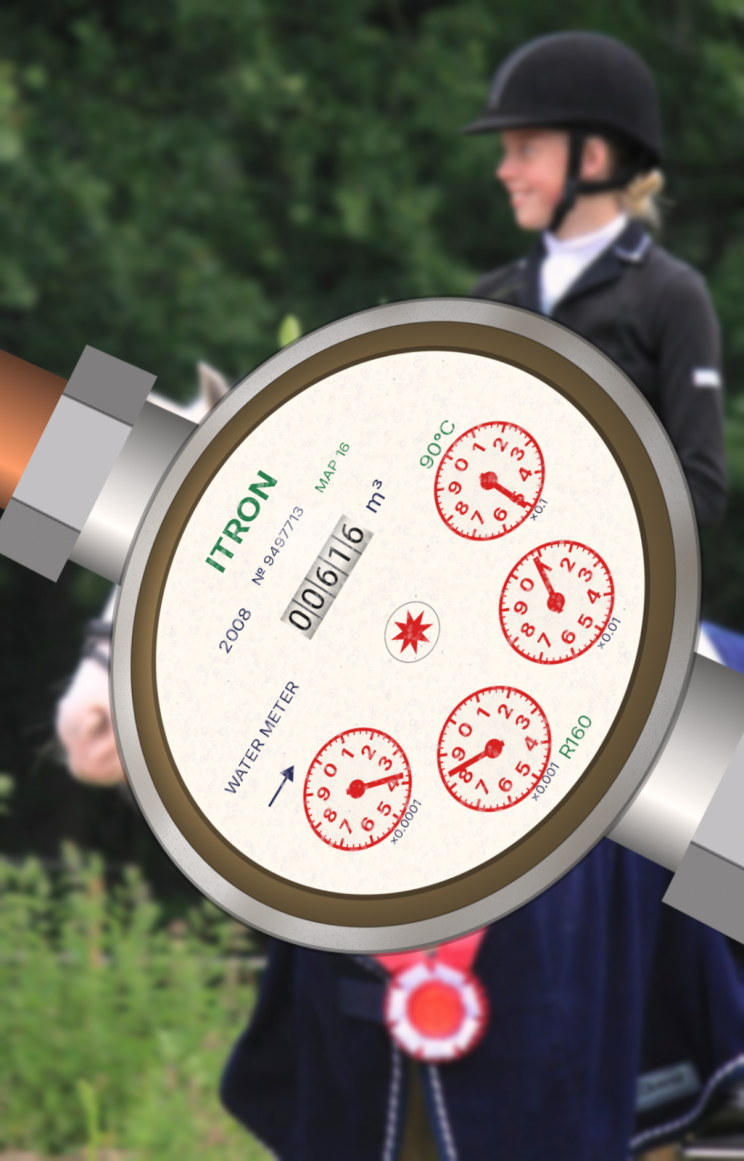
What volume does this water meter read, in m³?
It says 616.5083 m³
